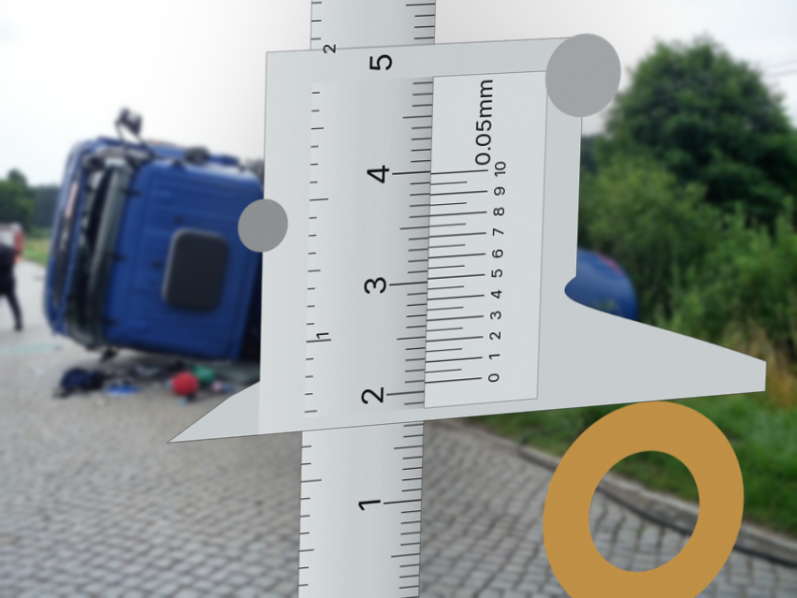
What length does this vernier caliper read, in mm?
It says 20.8 mm
